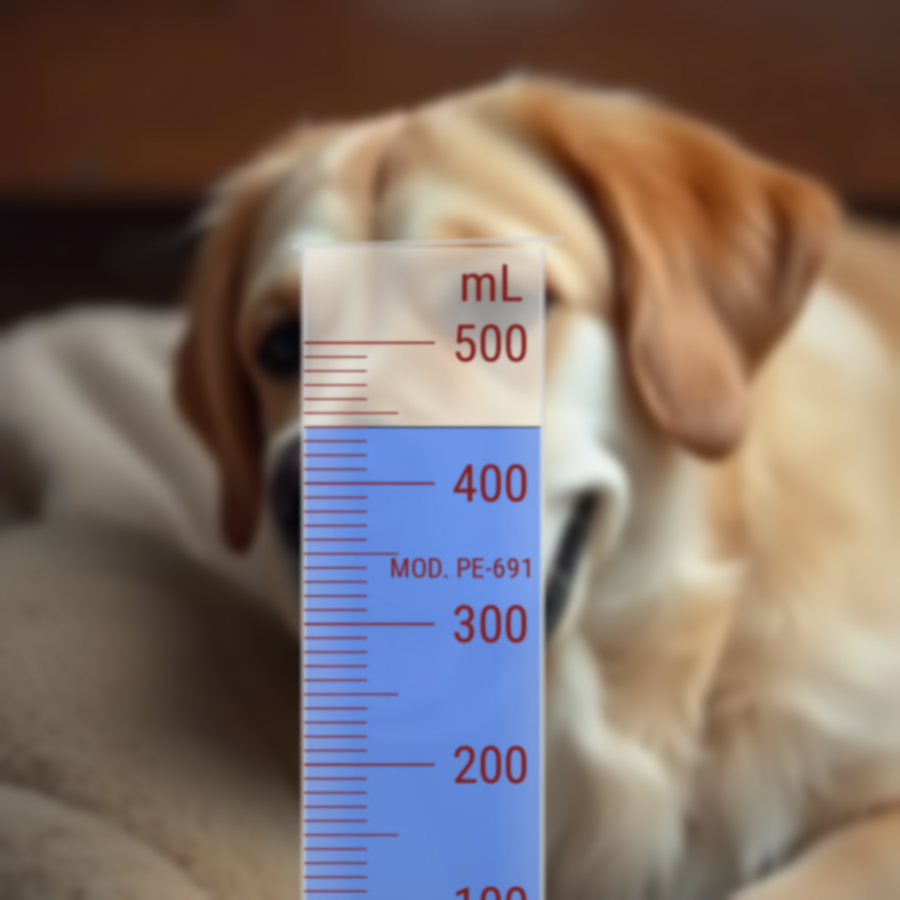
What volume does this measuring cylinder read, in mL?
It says 440 mL
